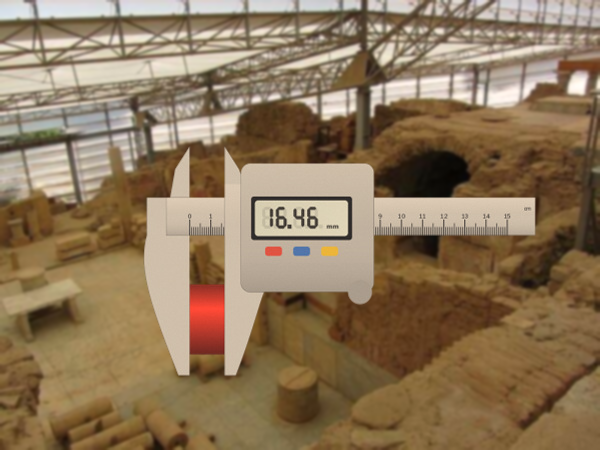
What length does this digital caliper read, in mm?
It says 16.46 mm
